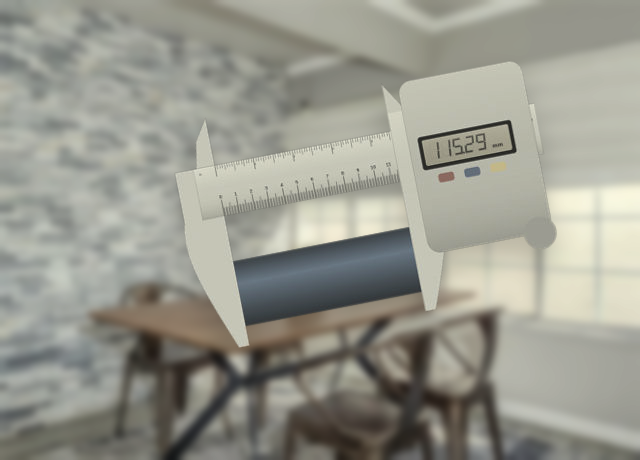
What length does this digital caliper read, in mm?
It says 115.29 mm
